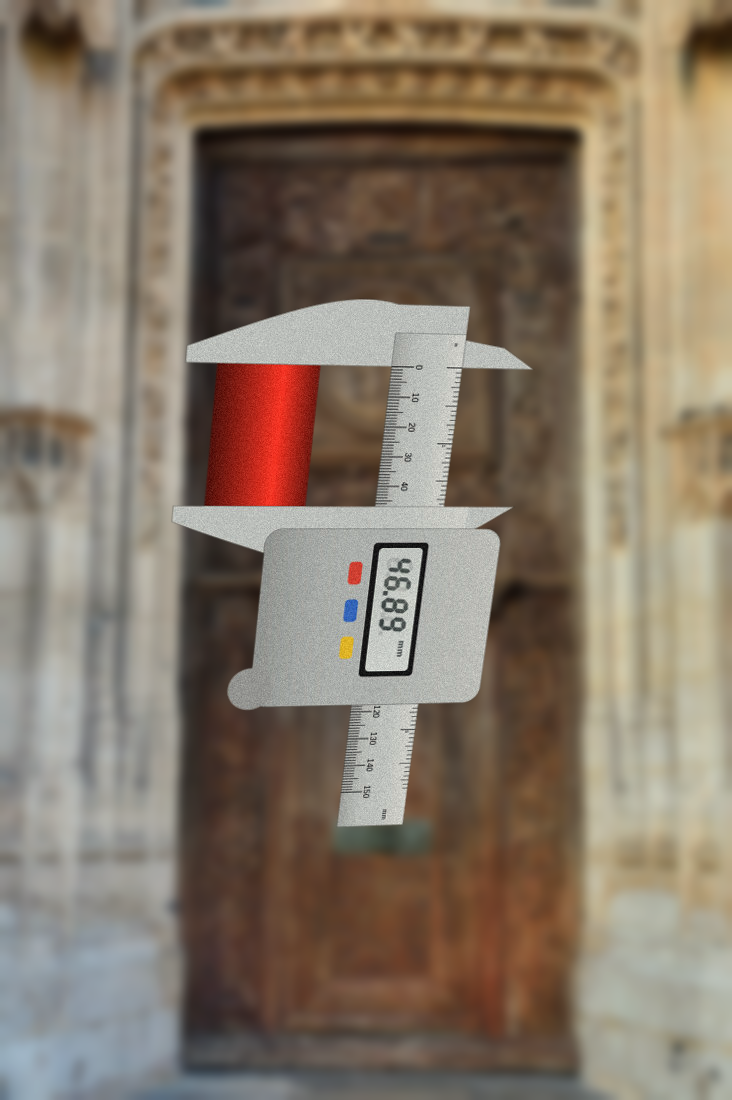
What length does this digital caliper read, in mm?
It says 46.89 mm
